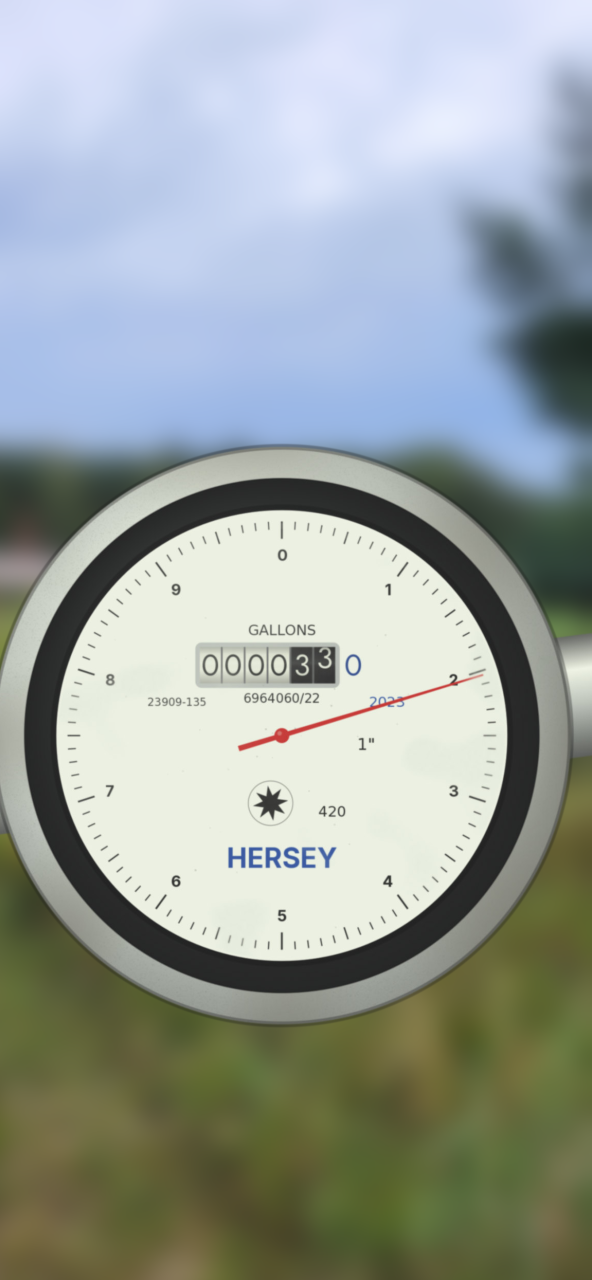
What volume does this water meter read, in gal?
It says 332.0 gal
